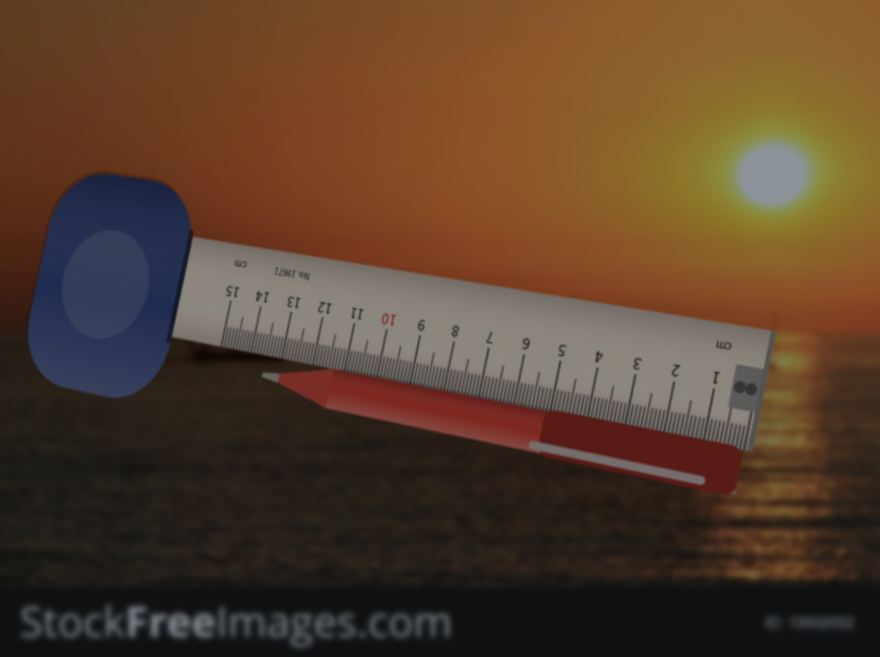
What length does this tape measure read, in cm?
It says 13.5 cm
